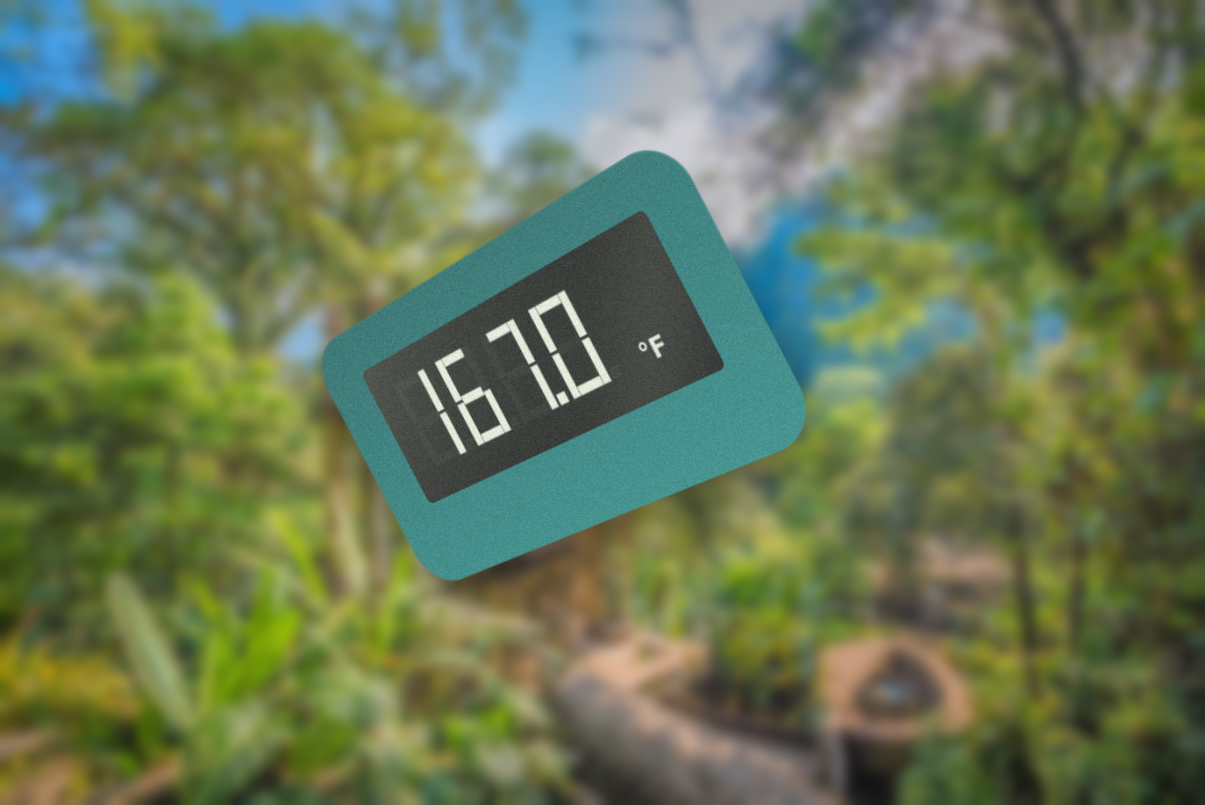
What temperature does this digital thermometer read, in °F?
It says 167.0 °F
